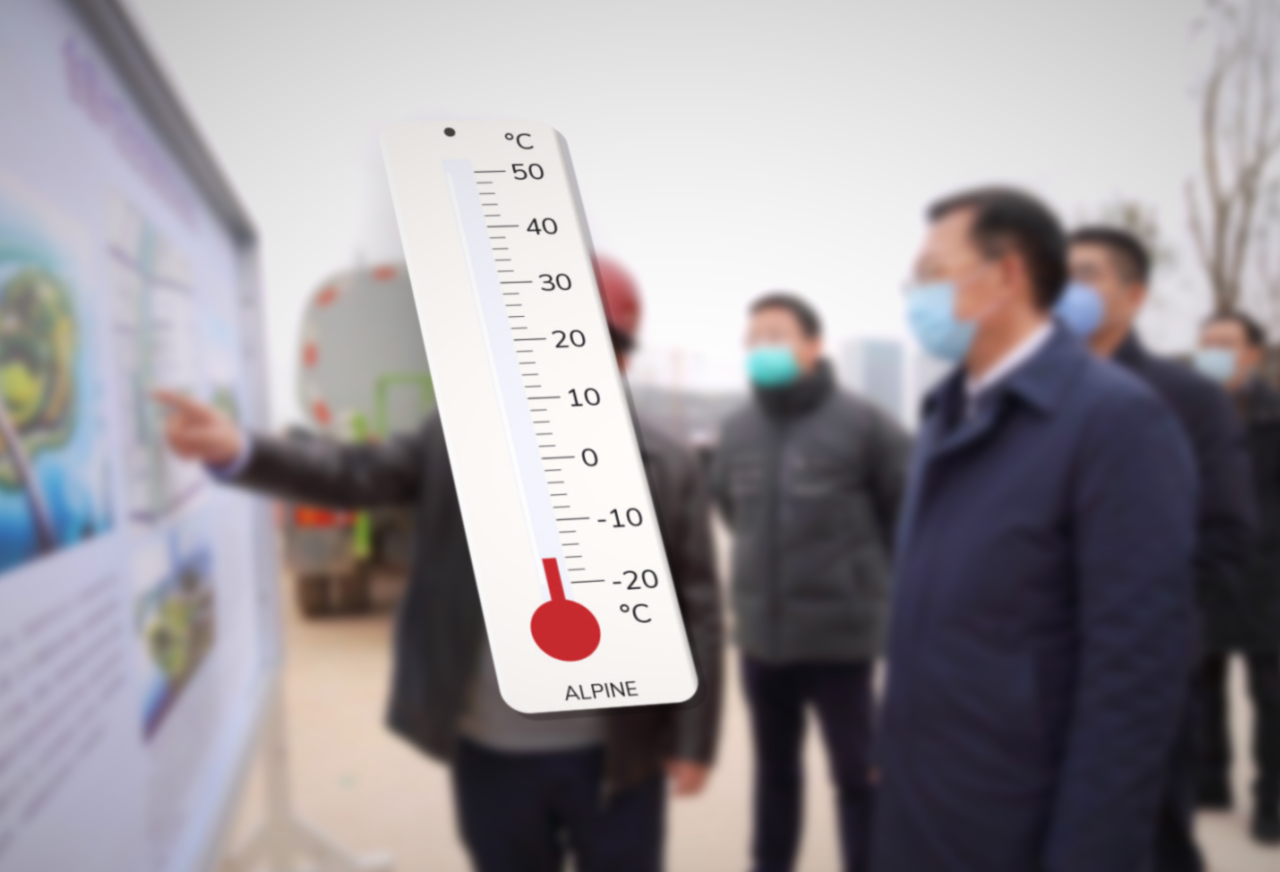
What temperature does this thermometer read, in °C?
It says -16 °C
